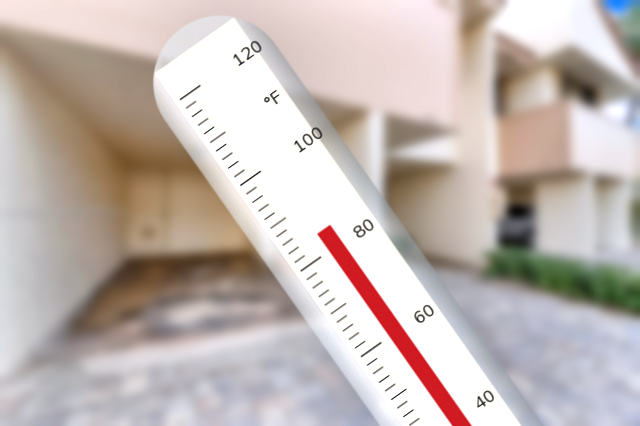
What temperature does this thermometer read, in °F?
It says 84 °F
